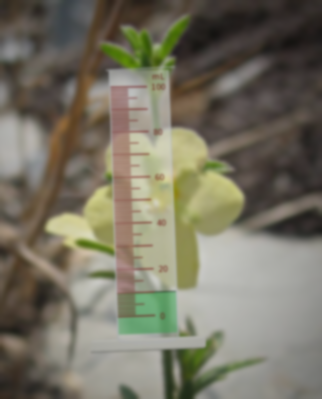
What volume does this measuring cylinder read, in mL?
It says 10 mL
